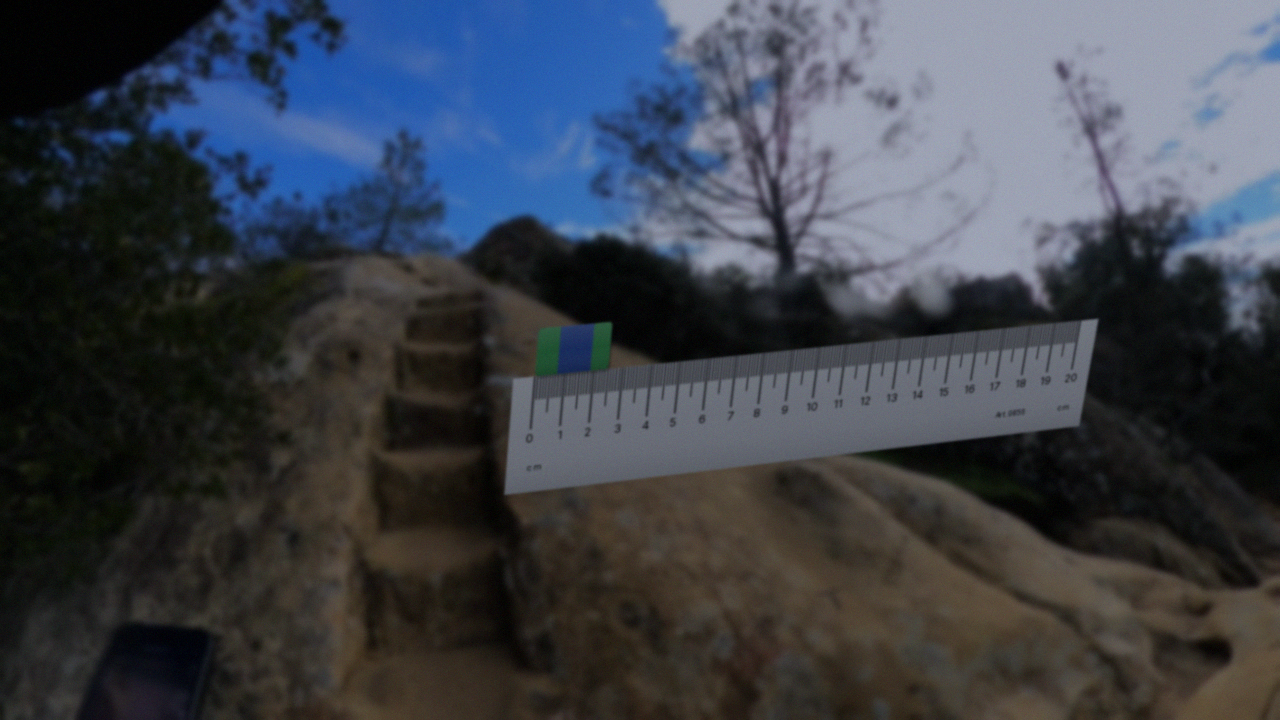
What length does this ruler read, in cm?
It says 2.5 cm
